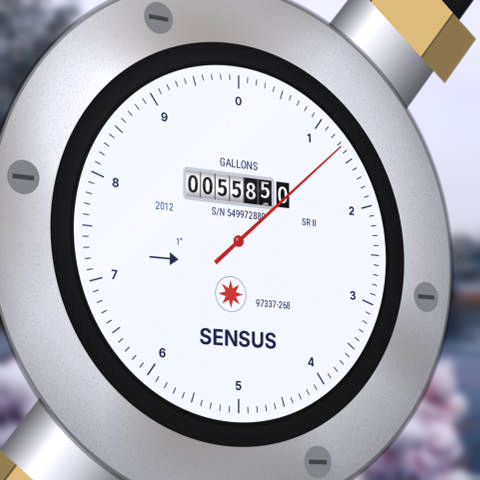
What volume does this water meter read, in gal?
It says 55851.3 gal
